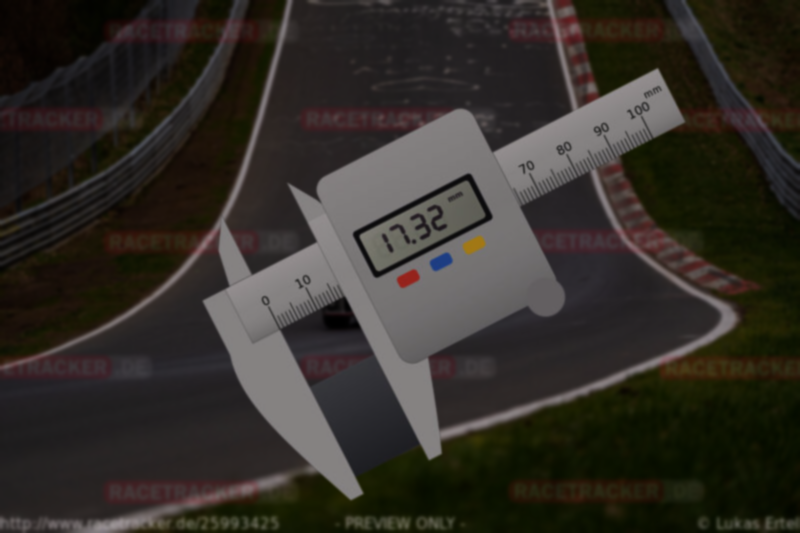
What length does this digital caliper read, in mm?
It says 17.32 mm
